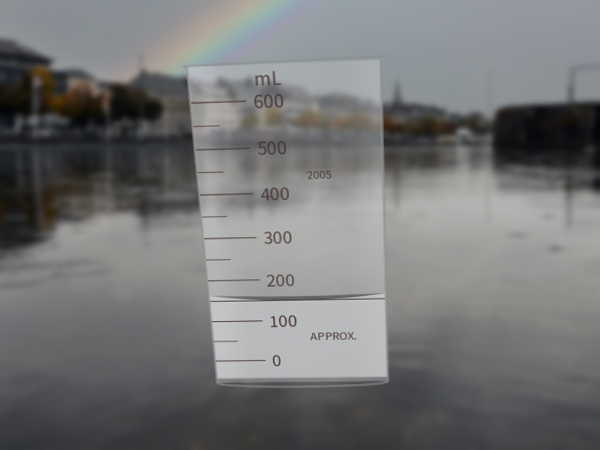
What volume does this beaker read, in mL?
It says 150 mL
